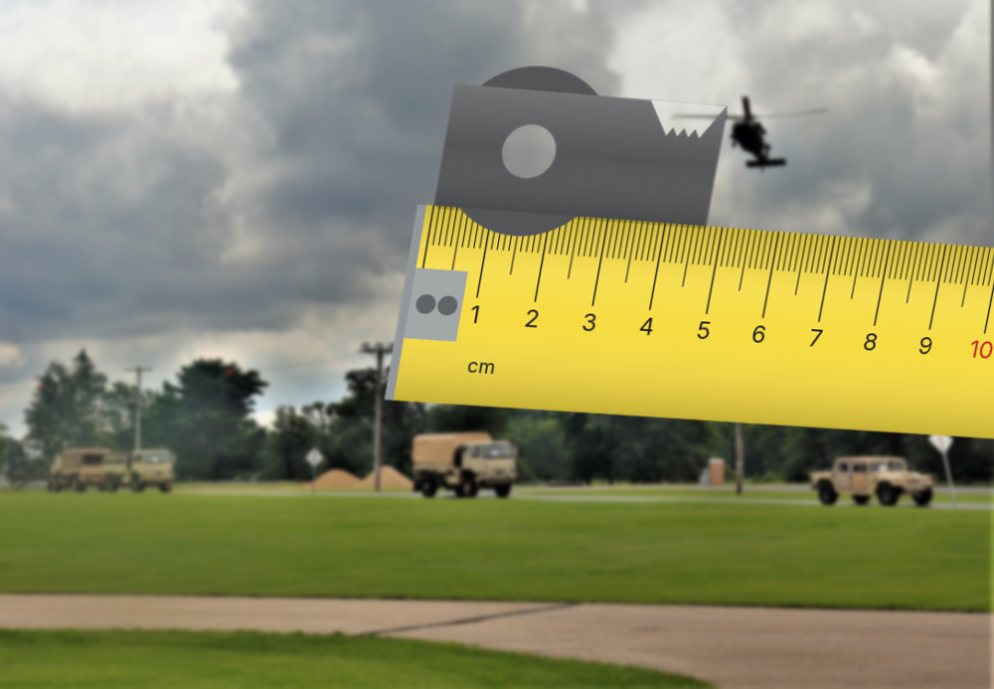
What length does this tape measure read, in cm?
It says 4.7 cm
